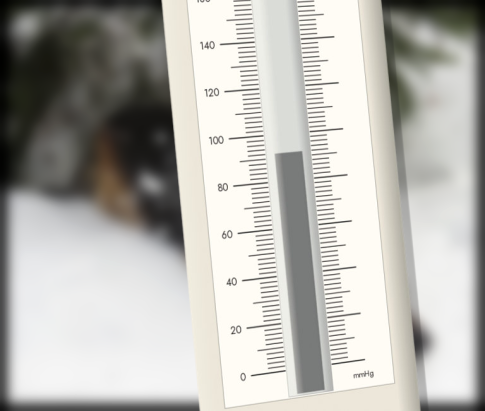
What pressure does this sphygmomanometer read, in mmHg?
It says 92 mmHg
